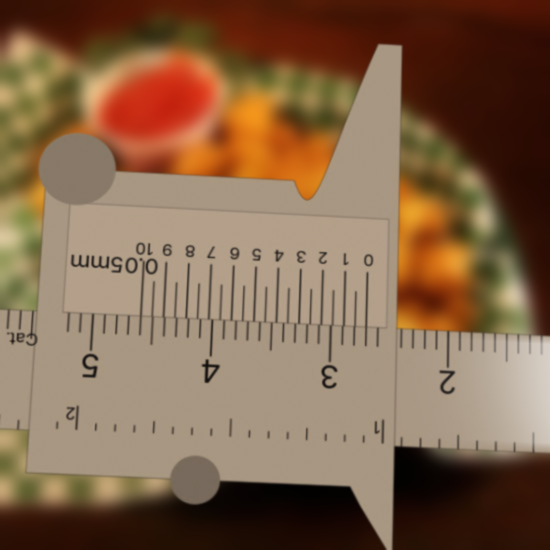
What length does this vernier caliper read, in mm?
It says 27.0 mm
